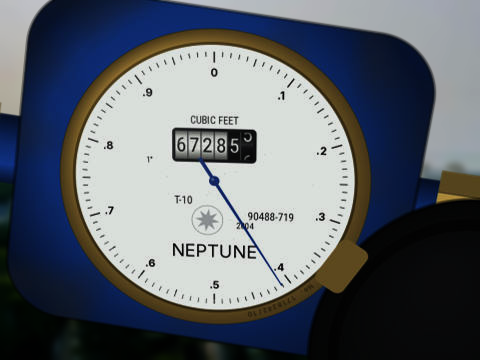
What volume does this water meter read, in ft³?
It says 672855.41 ft³
